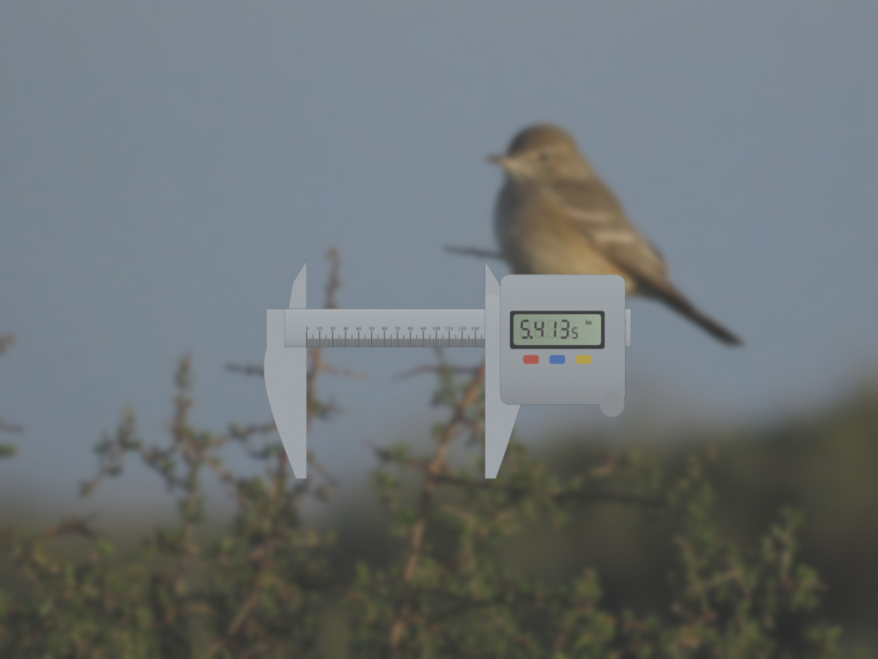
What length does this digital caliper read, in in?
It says 5.4135 in
